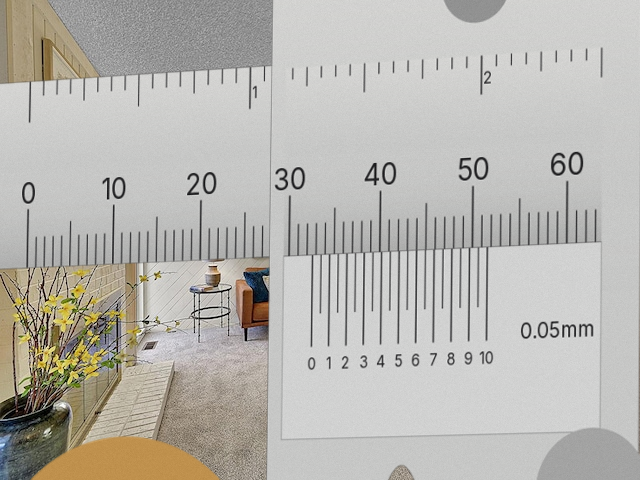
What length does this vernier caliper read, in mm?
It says 32.6 mm
